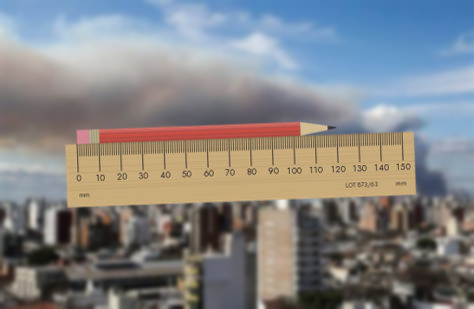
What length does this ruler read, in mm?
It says 120 mm
